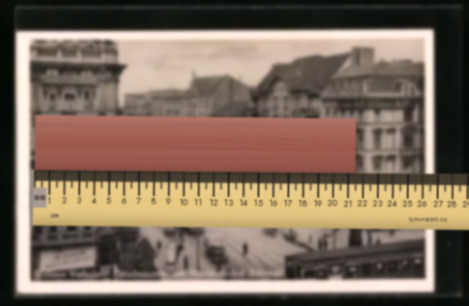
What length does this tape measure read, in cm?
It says 21.5 cm
